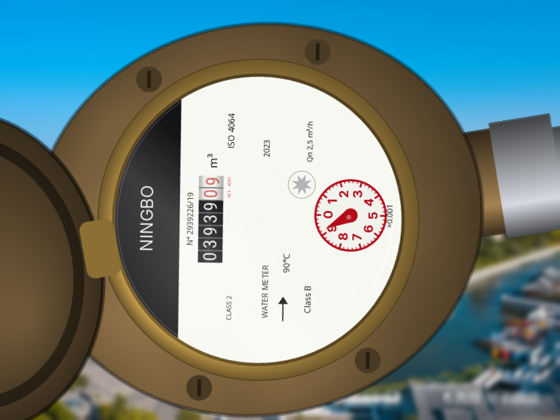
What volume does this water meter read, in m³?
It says 3939.089 m³
